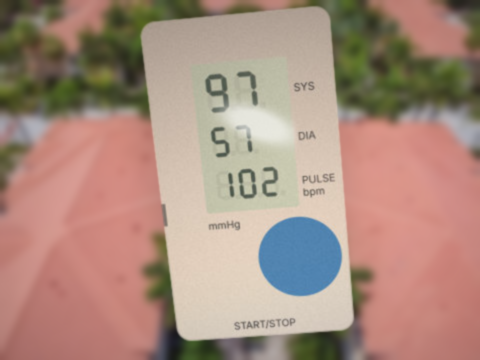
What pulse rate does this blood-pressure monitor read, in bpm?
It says 102 bpm
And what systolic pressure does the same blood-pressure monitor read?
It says 97 mmHg
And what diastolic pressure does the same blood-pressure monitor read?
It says 57 mmHg
